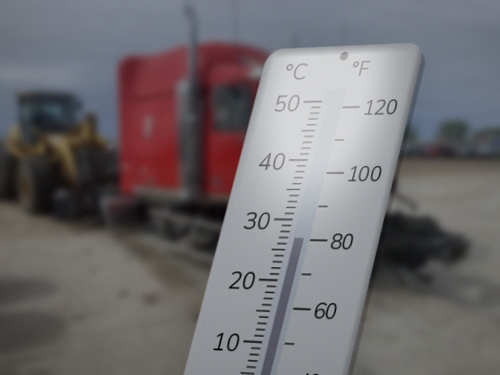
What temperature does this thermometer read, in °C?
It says 27 °C
